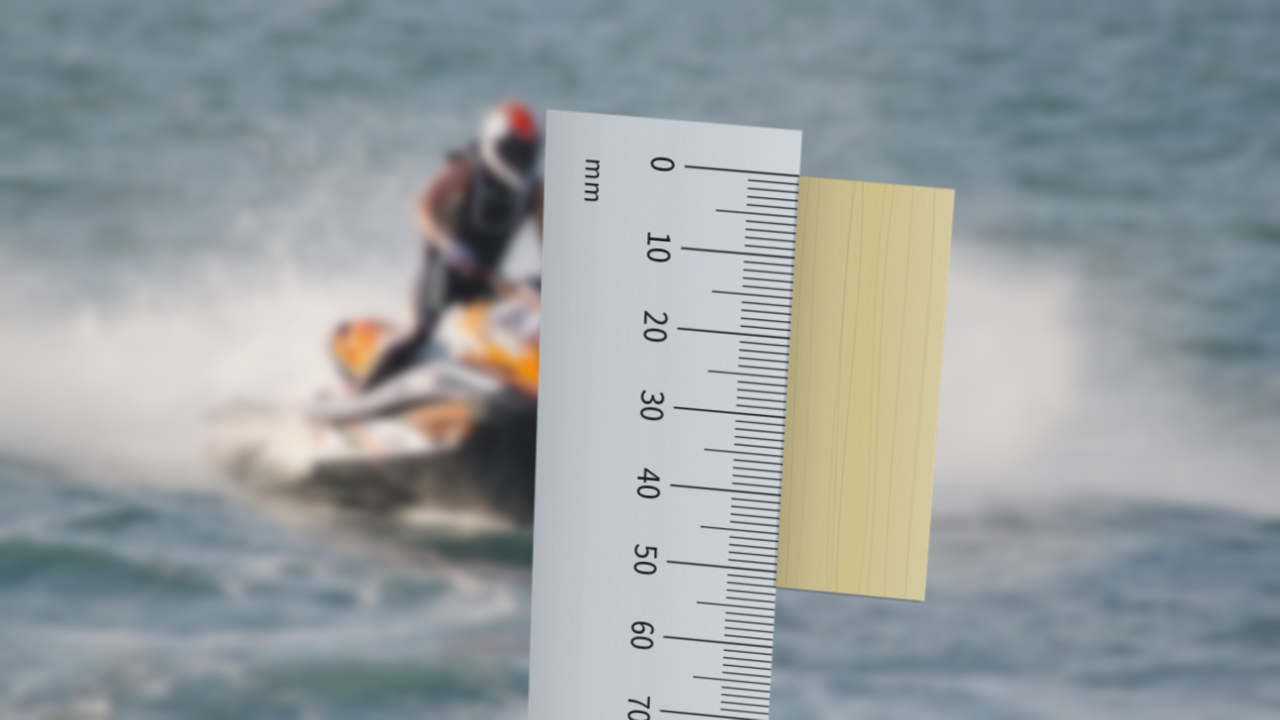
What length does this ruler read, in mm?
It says 52 mm
